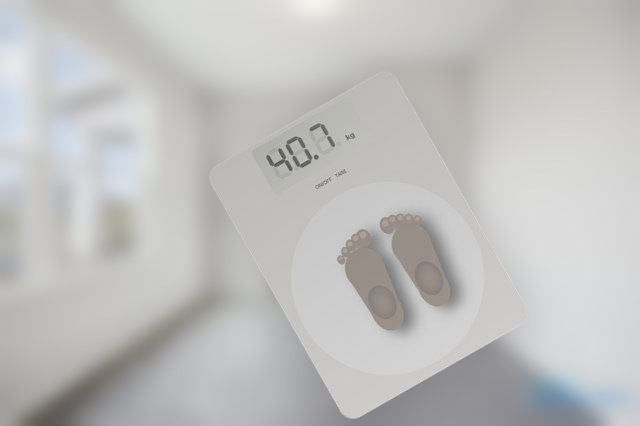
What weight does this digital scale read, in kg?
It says 40.7 kg
